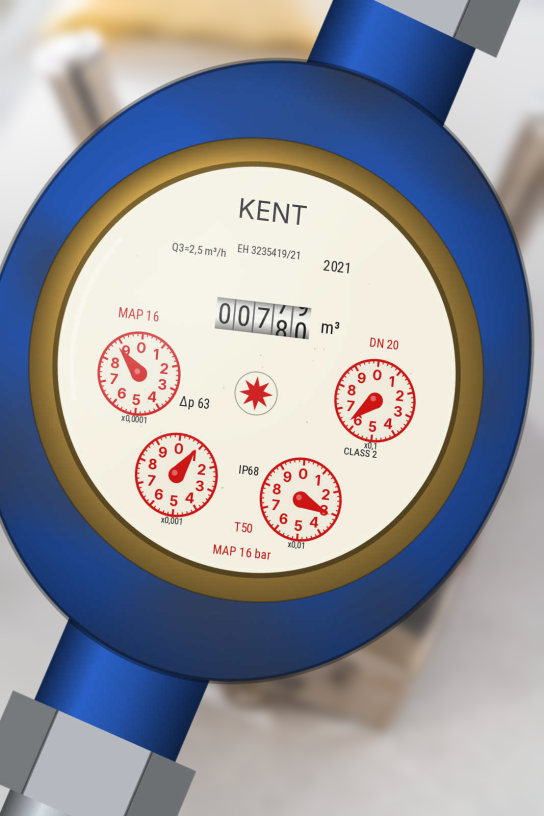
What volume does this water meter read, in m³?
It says 779.6308 m³
